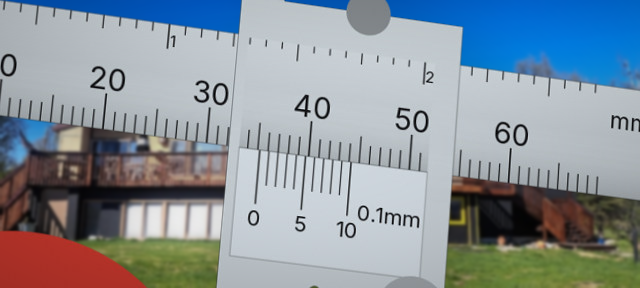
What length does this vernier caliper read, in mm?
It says 35.2 mm
